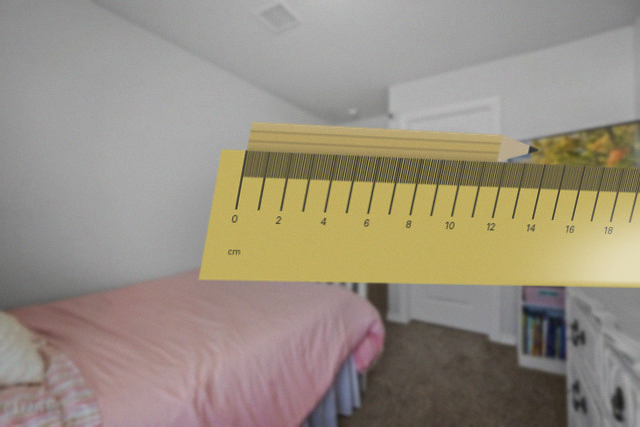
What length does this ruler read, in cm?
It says 13.5 cm
